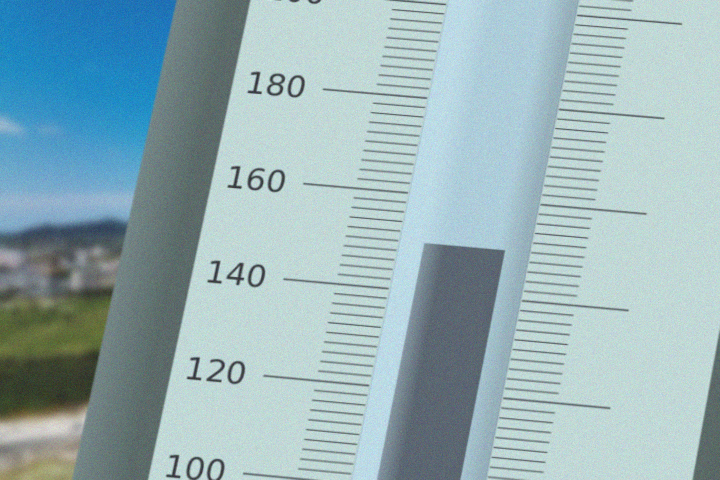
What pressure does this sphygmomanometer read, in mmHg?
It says 150 mmHg
